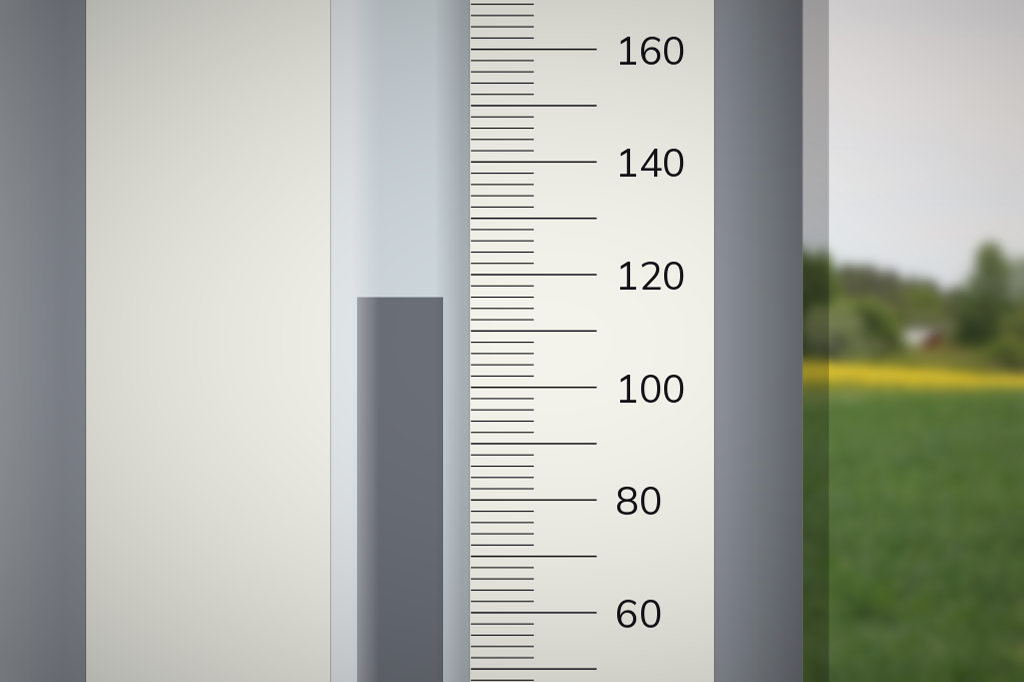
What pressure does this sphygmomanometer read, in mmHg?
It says 116 mmHg
